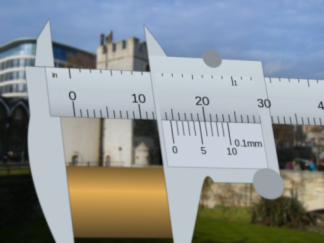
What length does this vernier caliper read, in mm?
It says 14.6 mm
